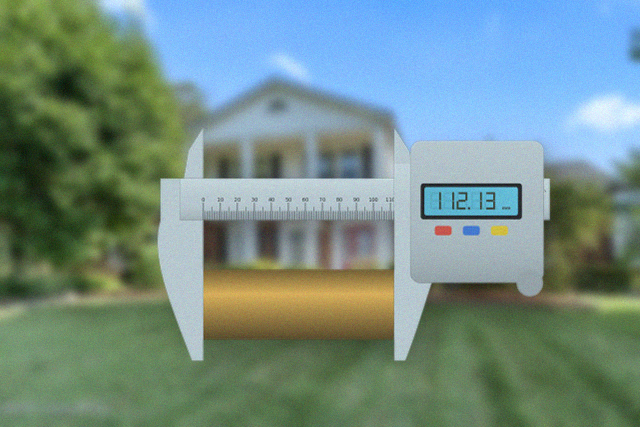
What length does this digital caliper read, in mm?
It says 112.13 mm
